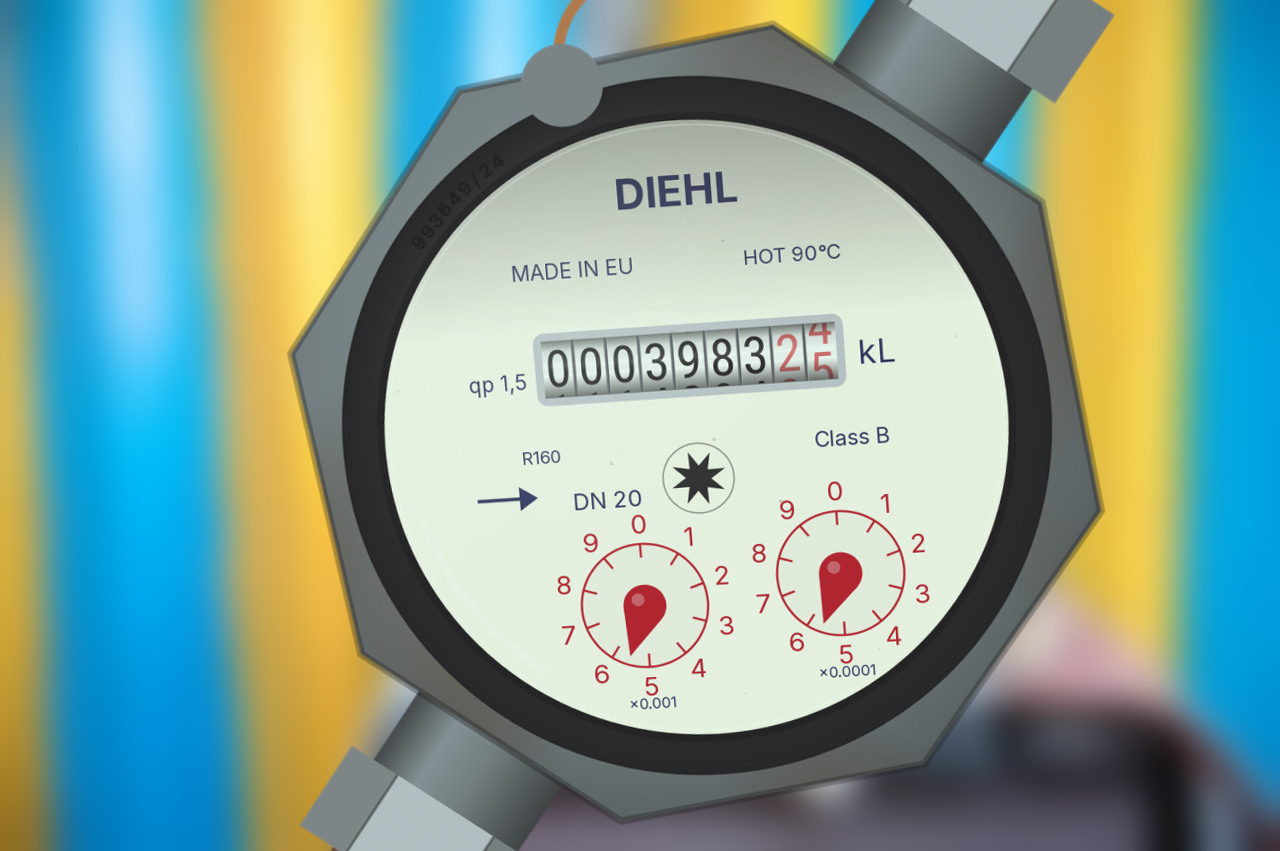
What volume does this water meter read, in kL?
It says 3983.2455 kL
